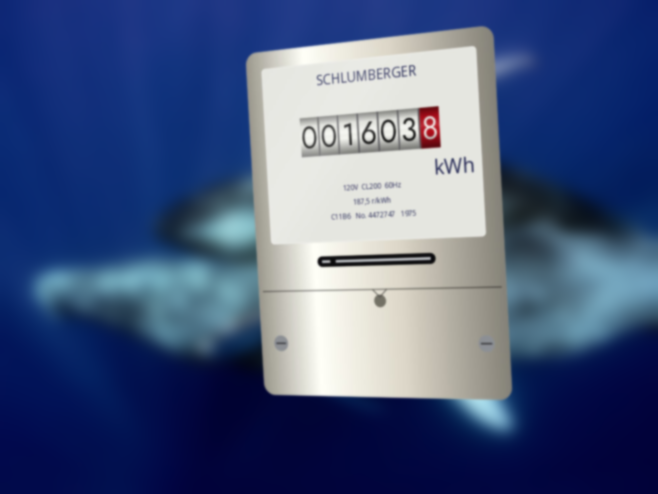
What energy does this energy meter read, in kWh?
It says 1603.8 kWh
